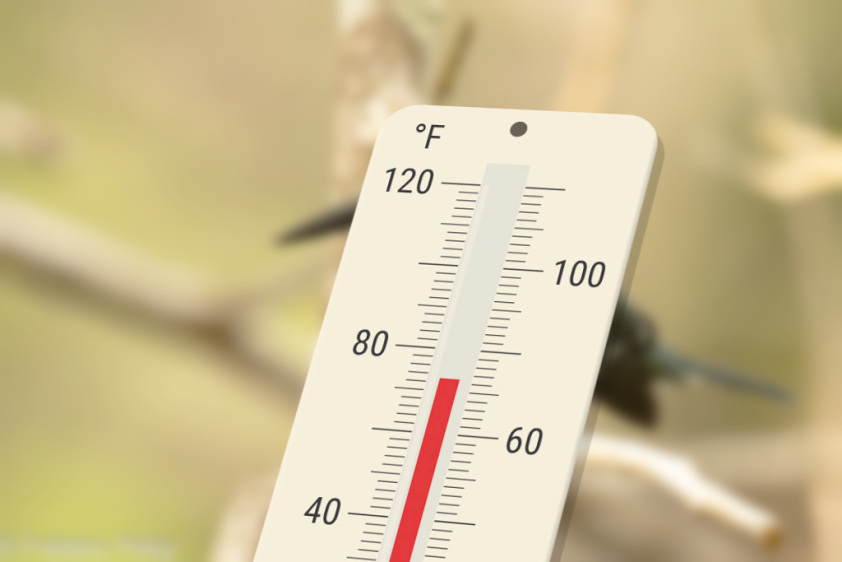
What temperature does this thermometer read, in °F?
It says 73 °F
